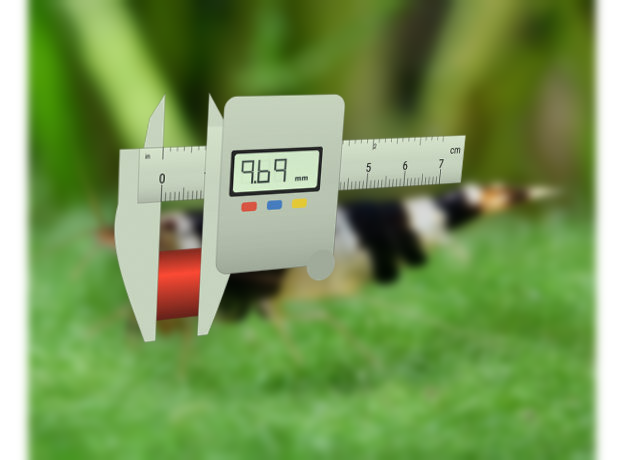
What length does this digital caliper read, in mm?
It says 9.69 mm
